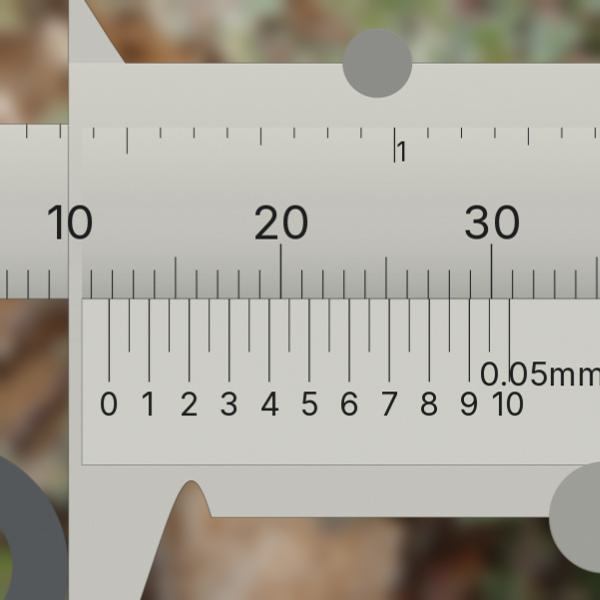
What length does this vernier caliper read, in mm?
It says 11.85 mm
